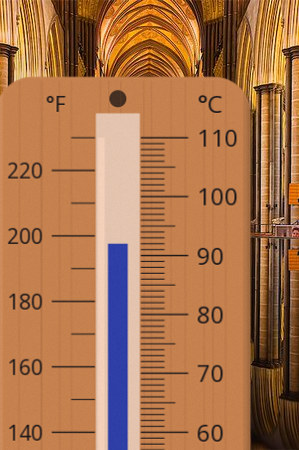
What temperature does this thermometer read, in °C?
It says 92 °C
